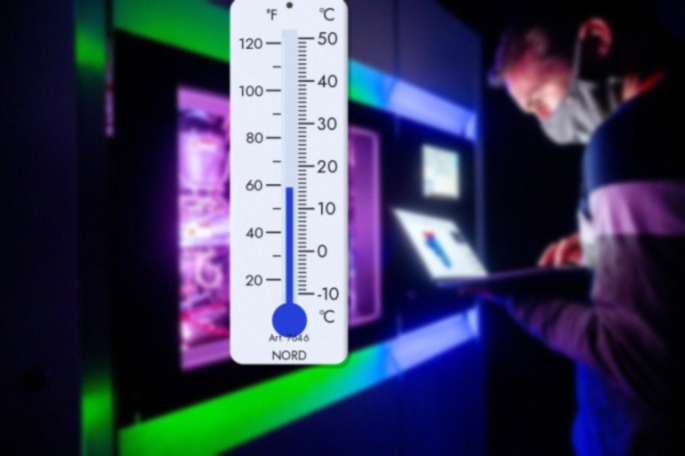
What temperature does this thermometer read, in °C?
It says 15 °C
